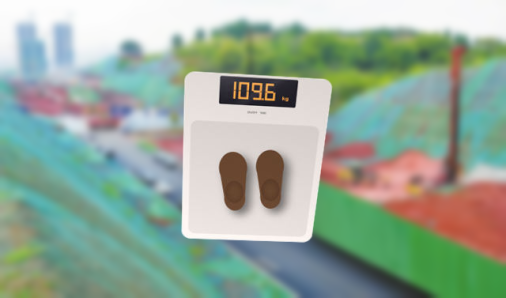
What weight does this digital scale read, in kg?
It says 109.6 kg
